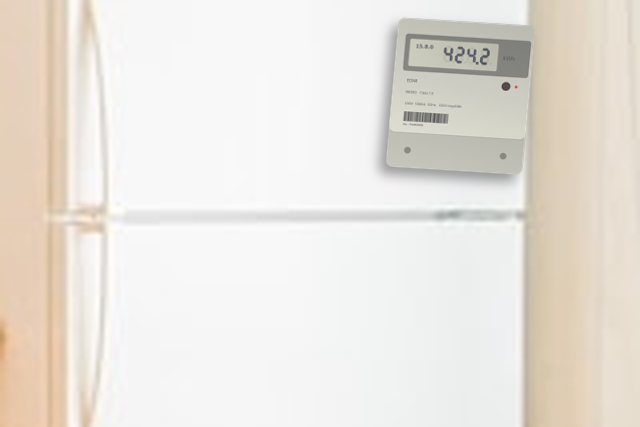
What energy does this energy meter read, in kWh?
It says 424.2 kWh
